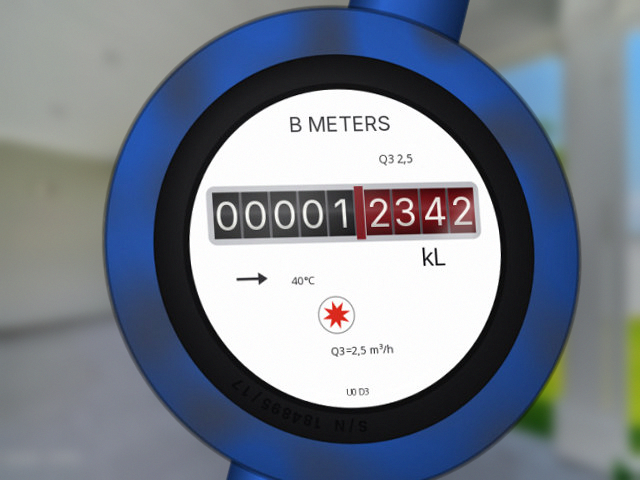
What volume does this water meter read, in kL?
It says 1.2342 kL
